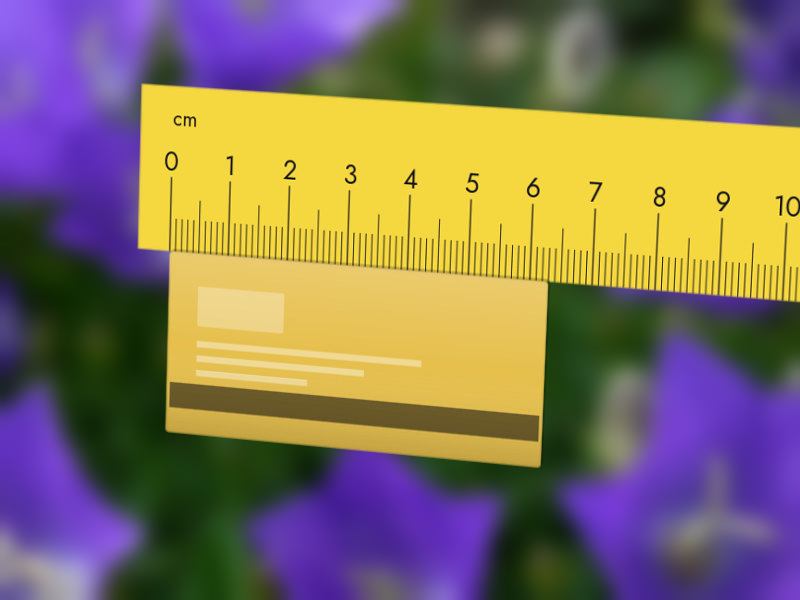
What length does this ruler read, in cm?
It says 6.3 cm
